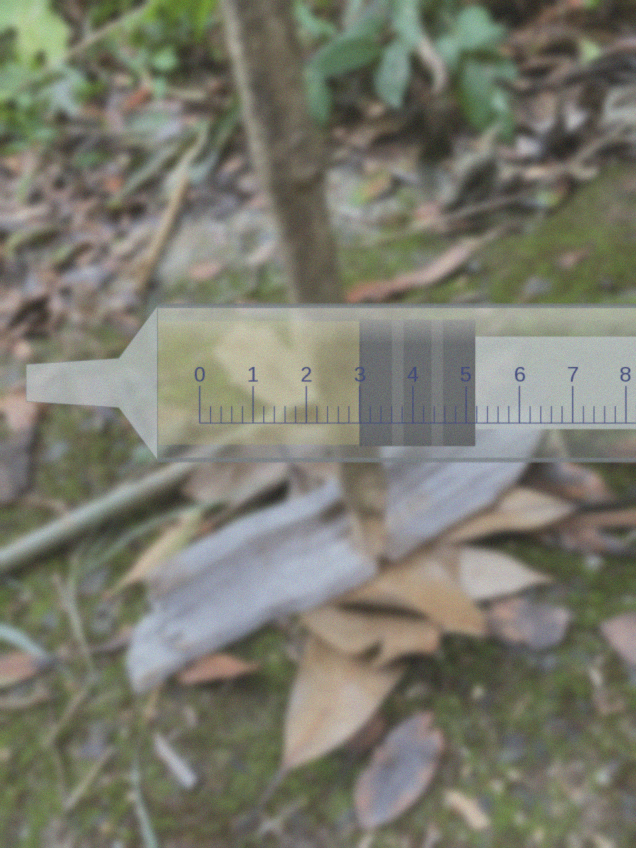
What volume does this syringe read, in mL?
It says 3 mL
